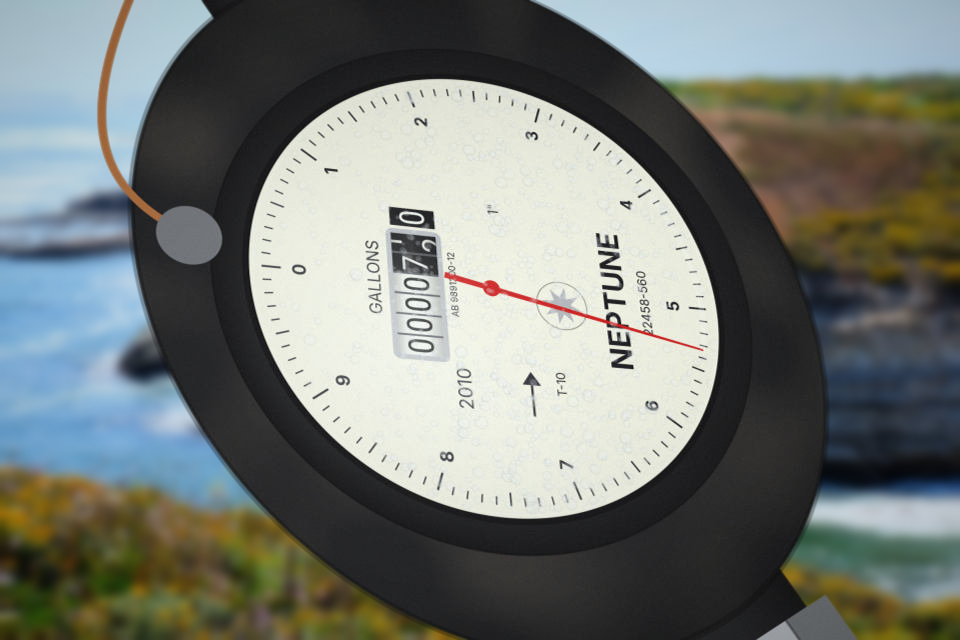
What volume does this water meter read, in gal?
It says 715.3 gal
